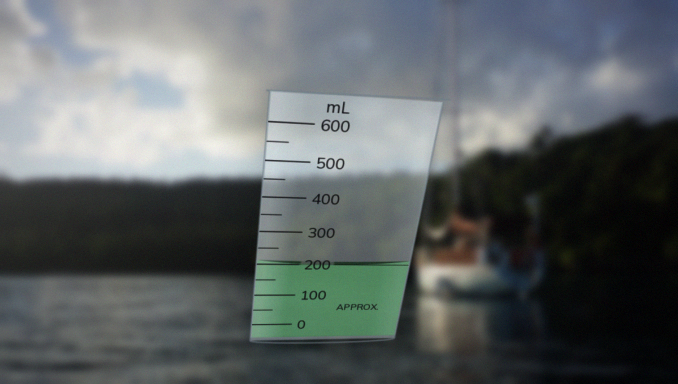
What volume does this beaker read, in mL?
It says 200 mL
